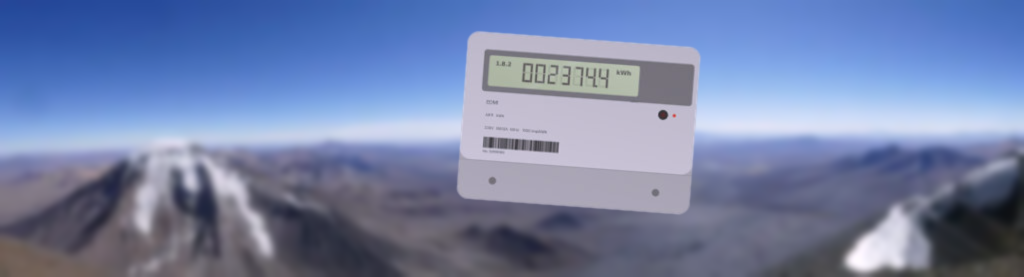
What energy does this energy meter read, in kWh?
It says 2374.4 kWh
